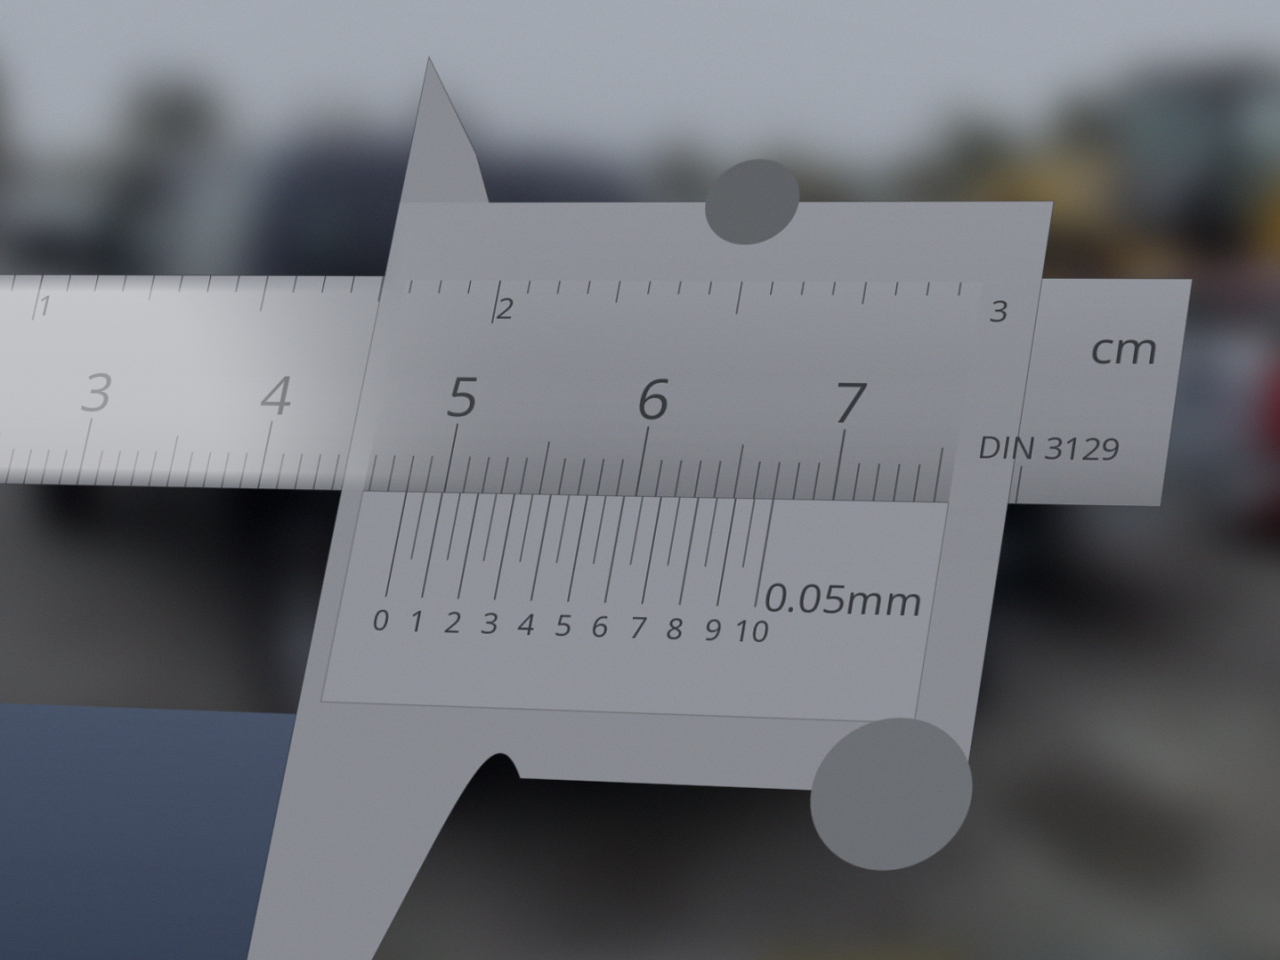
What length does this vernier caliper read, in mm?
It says 48.0 mm
